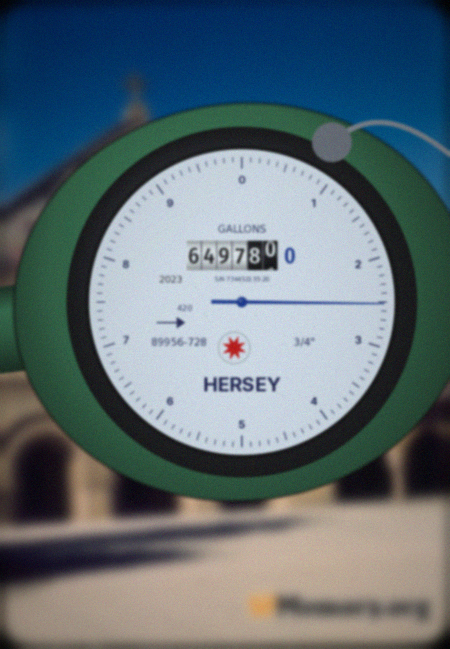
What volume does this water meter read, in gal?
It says 6497802.5 gal
